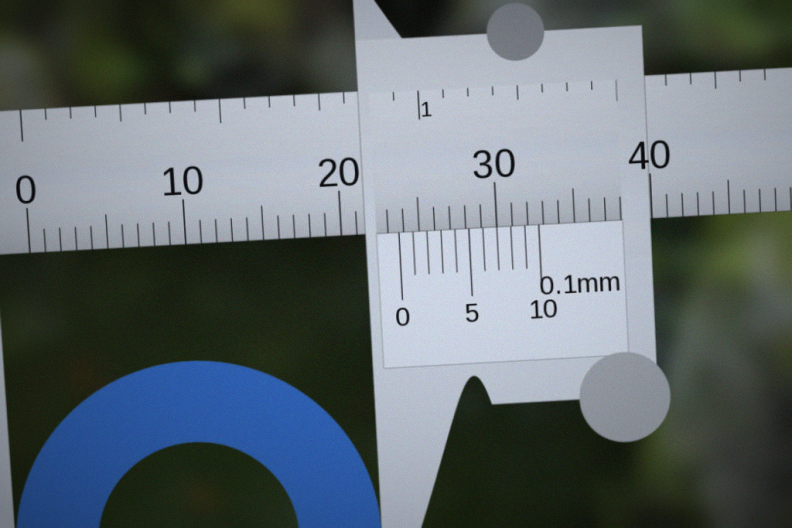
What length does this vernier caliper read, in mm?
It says 23.7 mm
